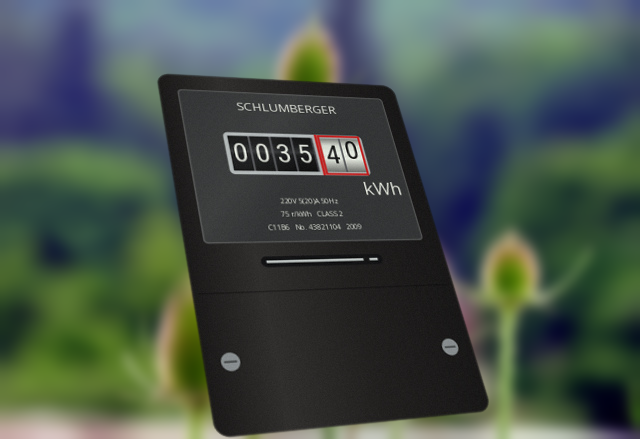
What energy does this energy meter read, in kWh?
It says 35.40 kWh
